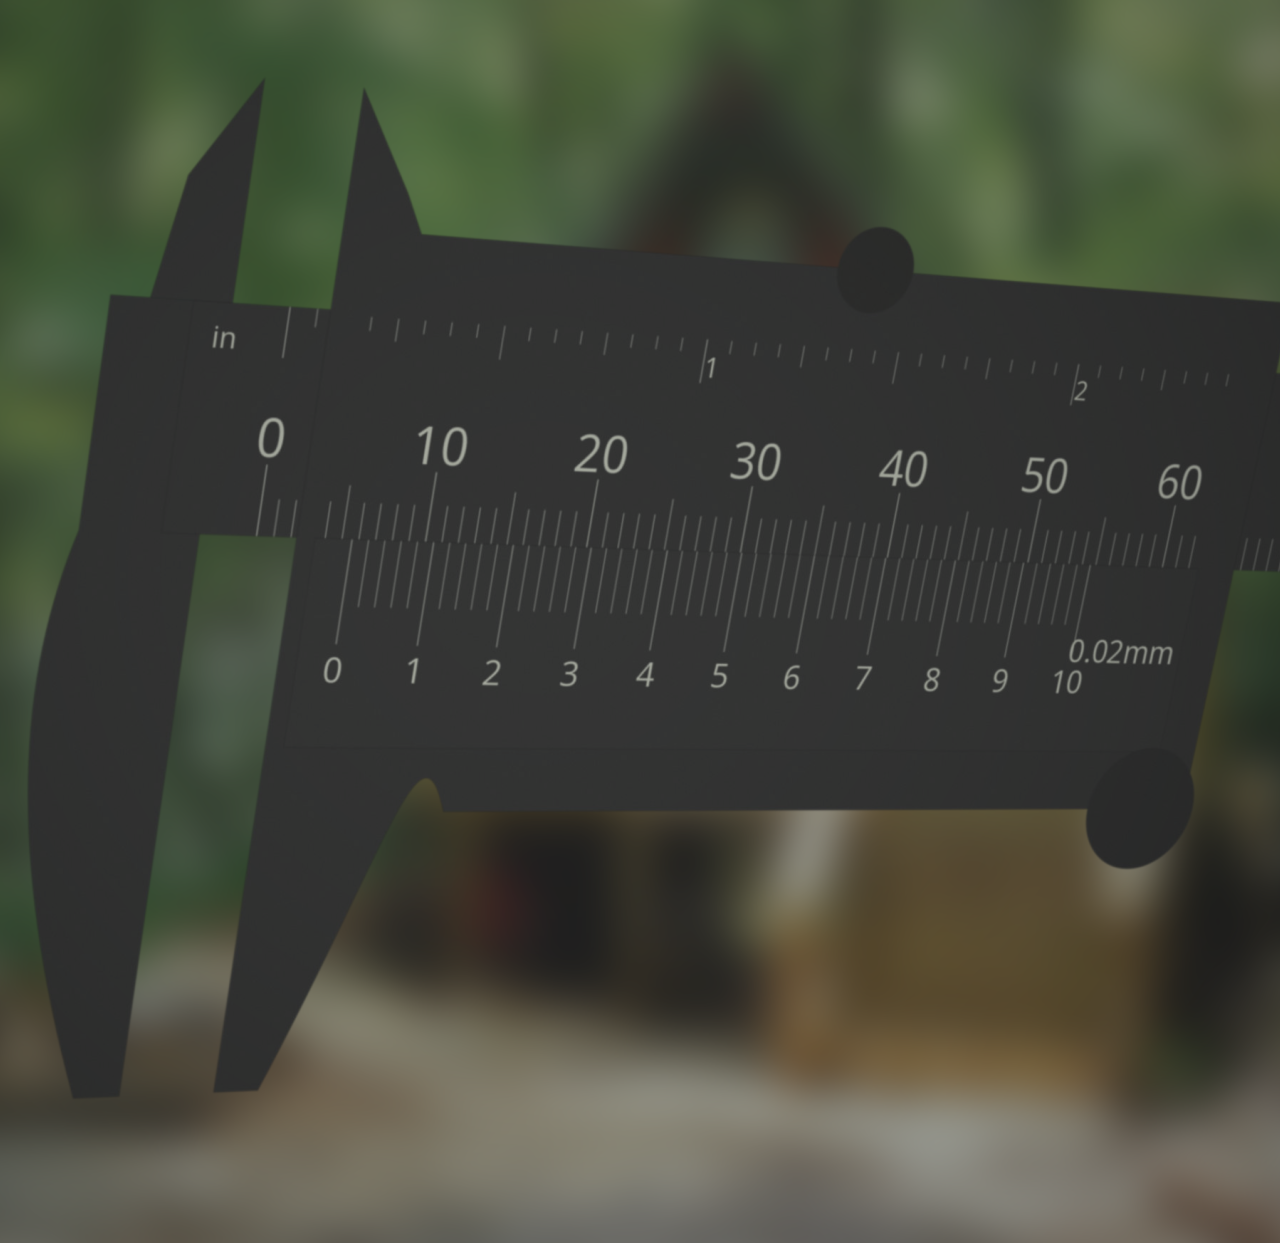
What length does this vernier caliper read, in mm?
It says 5.6 mm
